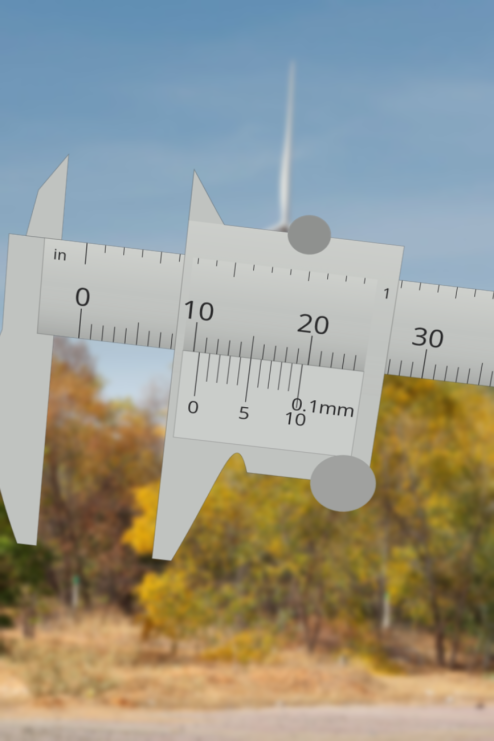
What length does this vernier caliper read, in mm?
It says 10.5 mm
